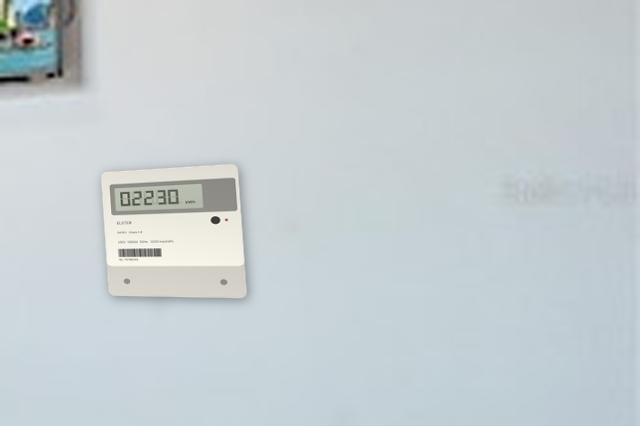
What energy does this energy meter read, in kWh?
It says 2230 kWh
